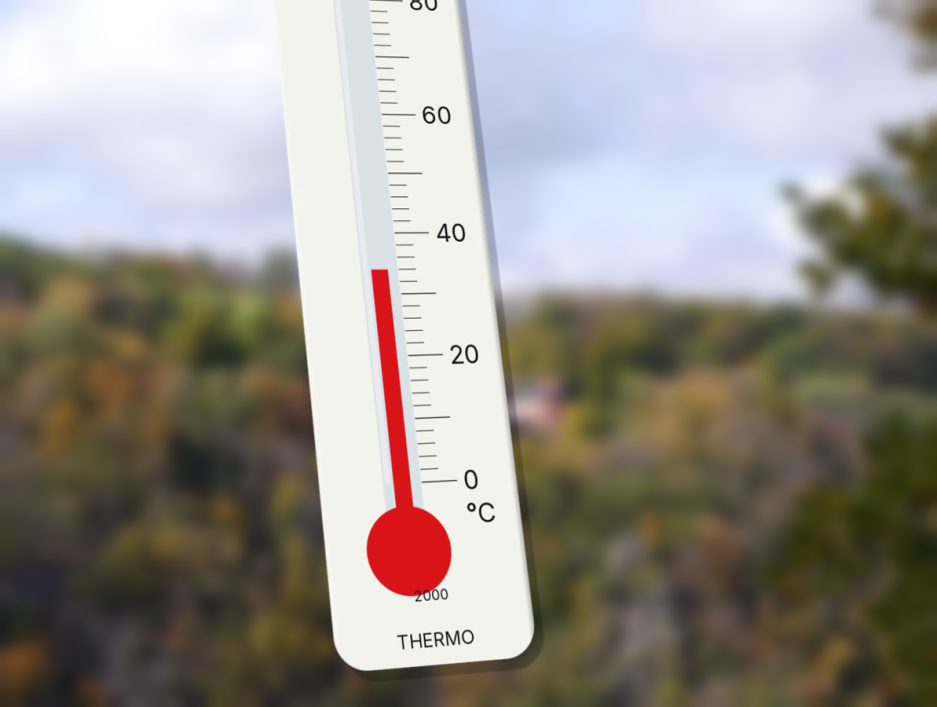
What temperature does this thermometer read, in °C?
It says 34 °C
